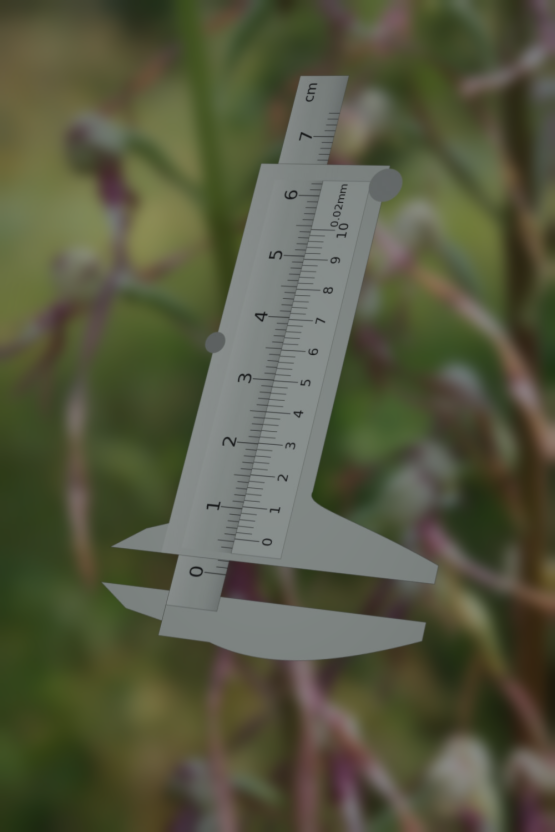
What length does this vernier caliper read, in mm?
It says 5.4 mm
